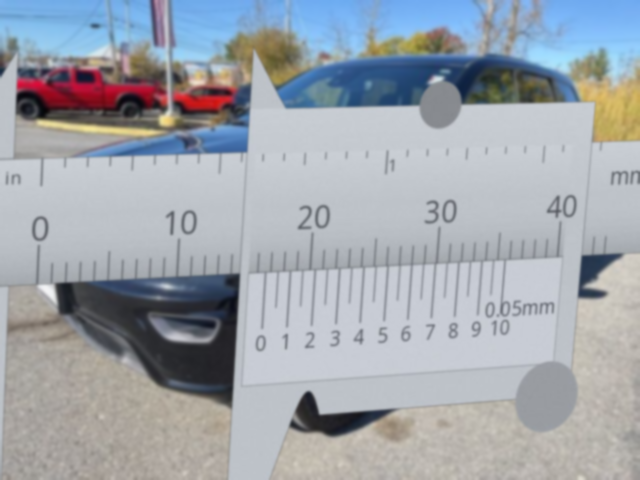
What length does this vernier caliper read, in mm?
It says 16.6 mm
